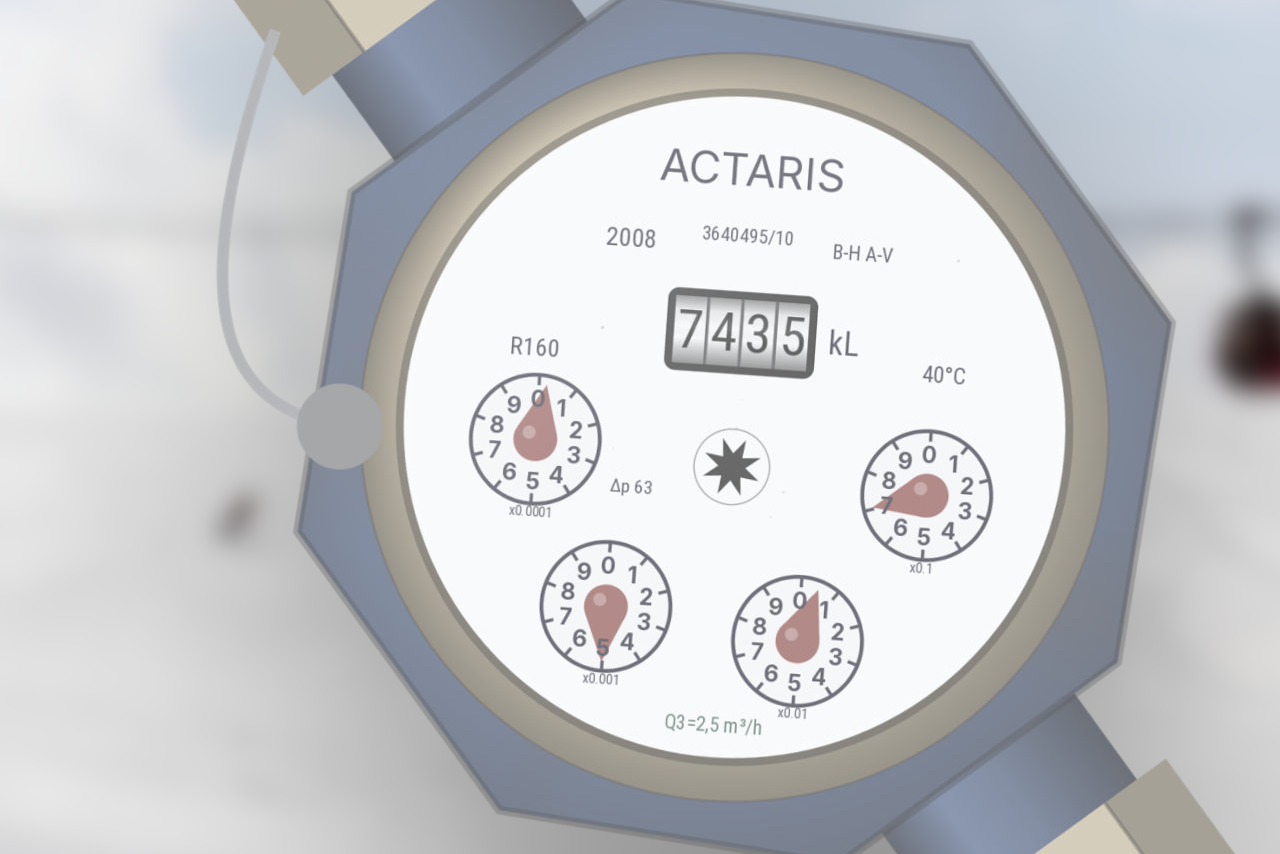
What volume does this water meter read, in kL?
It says 7435.7050 kL
